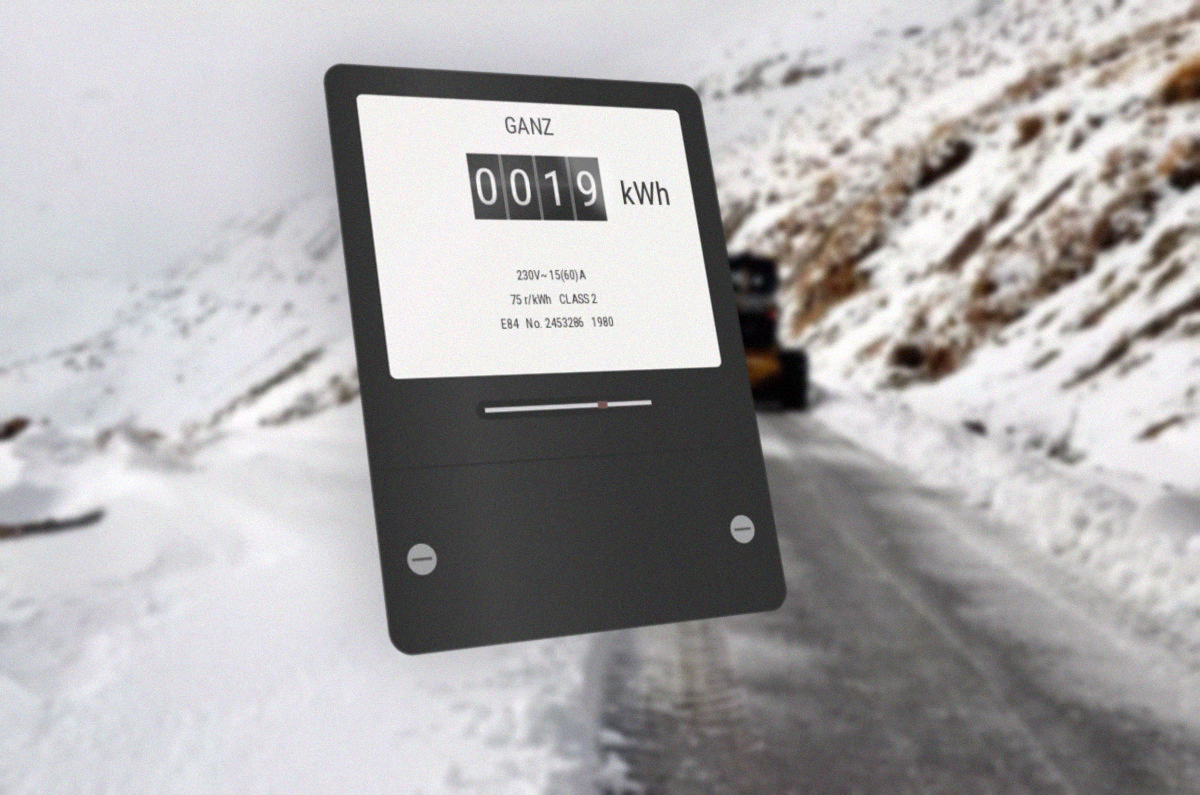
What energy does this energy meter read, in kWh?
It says 19 kWh
